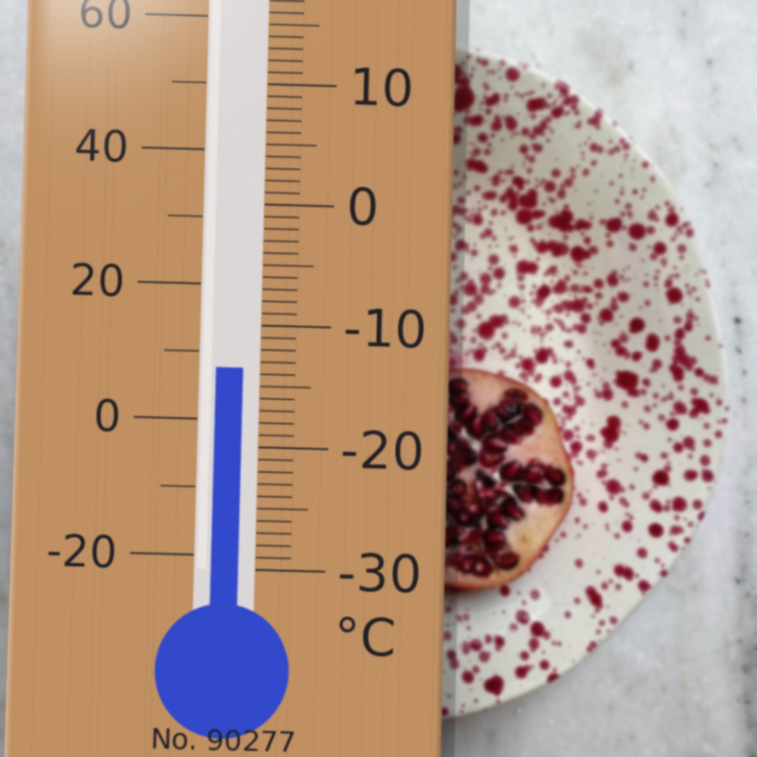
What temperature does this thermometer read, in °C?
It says -13.5 °C
